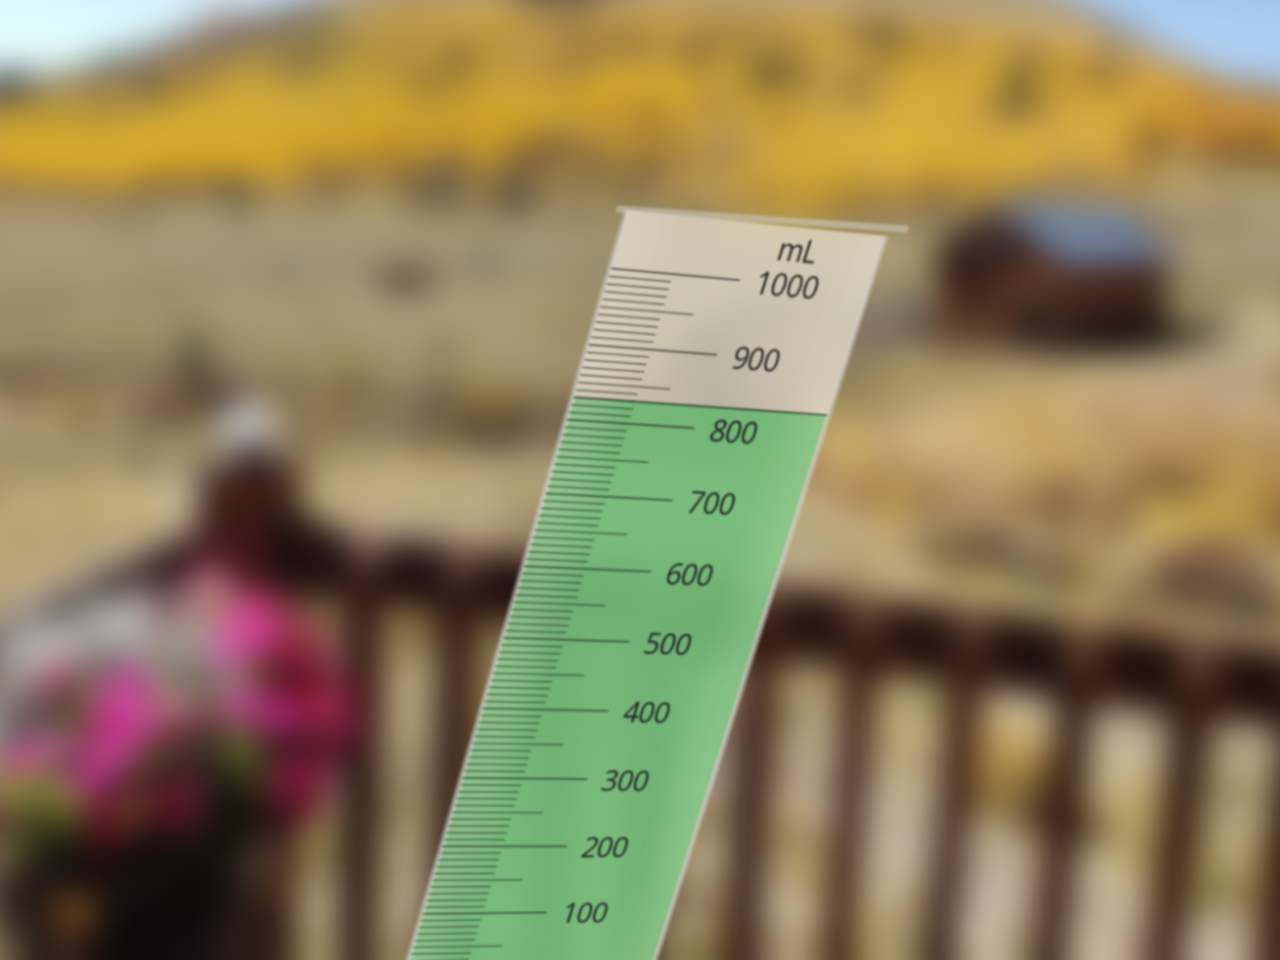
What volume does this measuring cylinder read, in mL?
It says 830 mL
